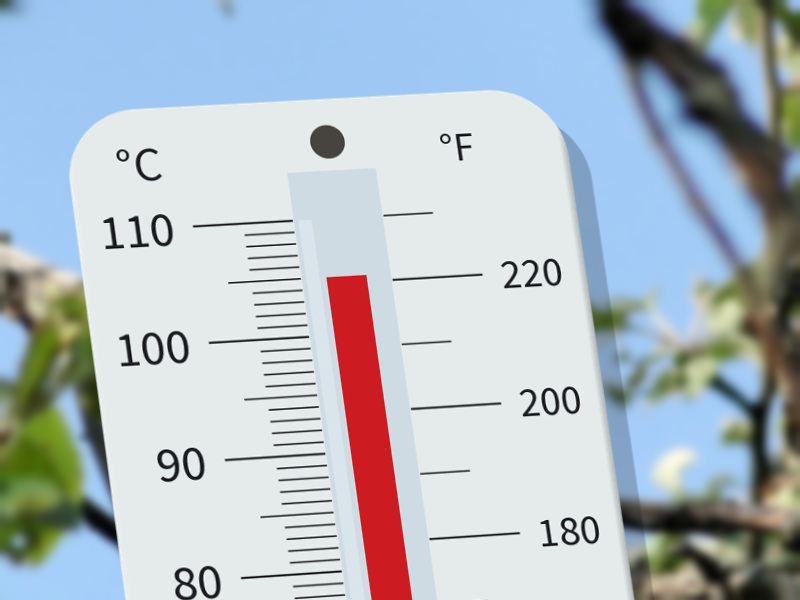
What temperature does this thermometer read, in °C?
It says 105 °C
